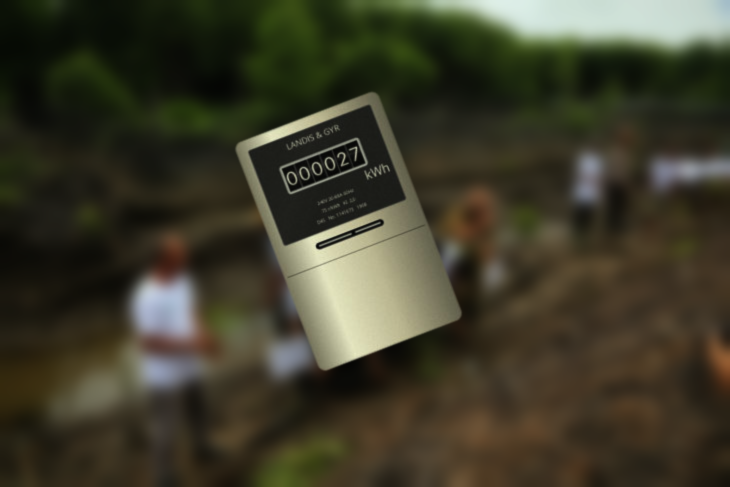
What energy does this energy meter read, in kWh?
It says 27 kWh
